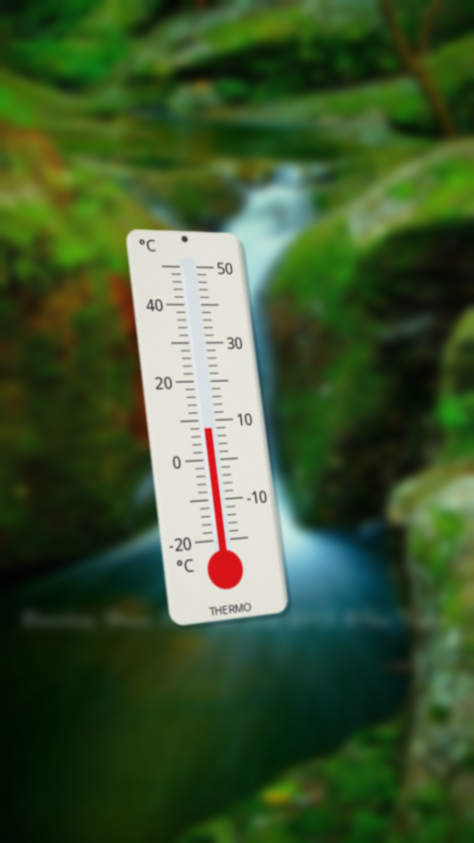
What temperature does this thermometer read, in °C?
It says 8 °C
